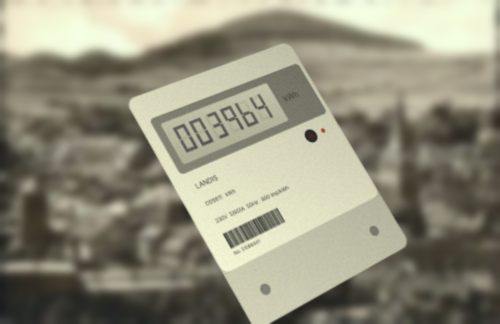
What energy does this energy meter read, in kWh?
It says 3964 kWh
